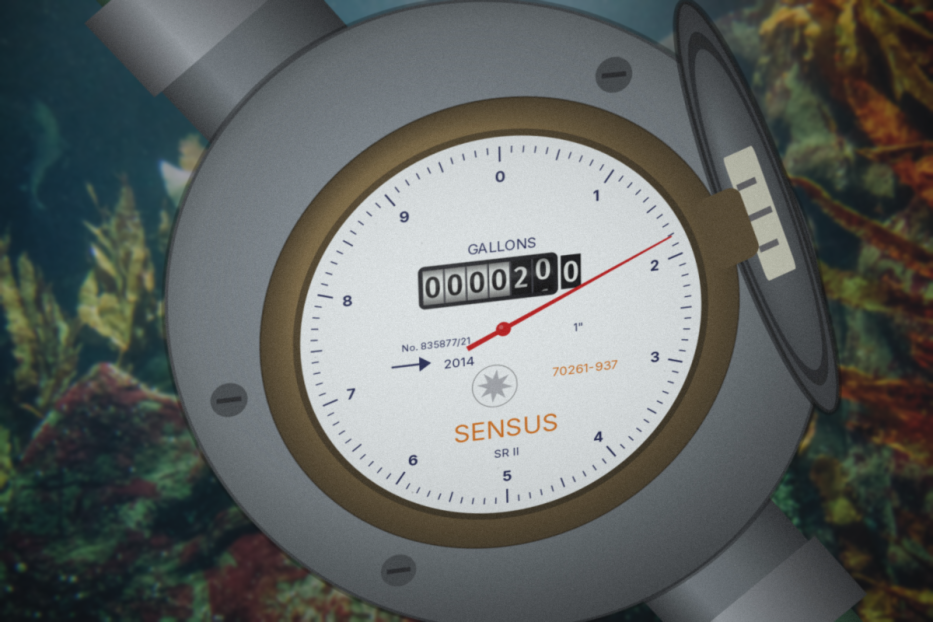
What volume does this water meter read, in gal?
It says 201.8 gal
